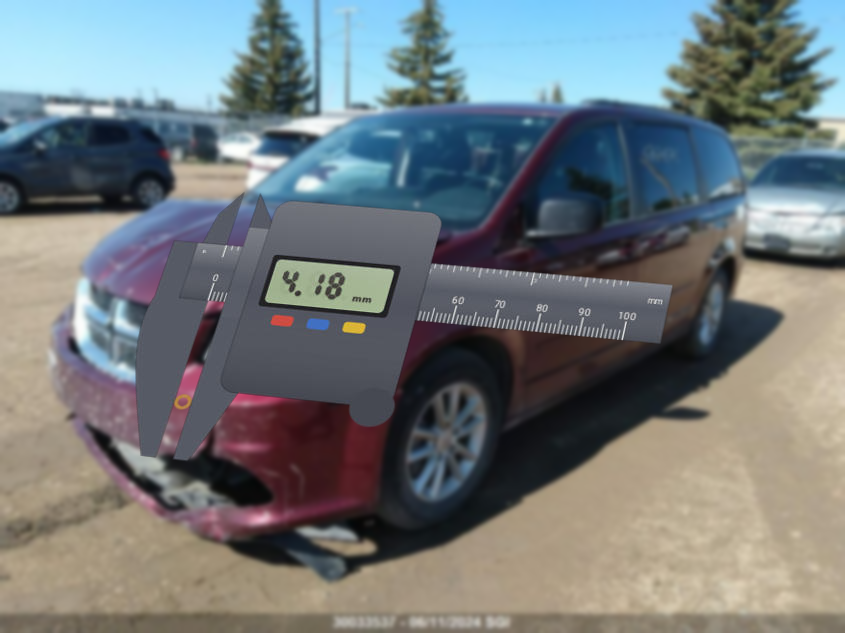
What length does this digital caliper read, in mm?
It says 4.18 mm
